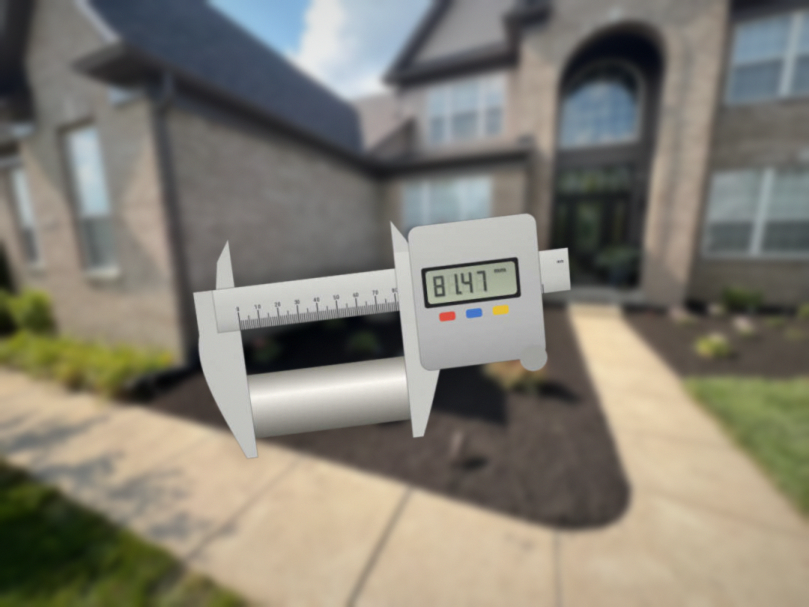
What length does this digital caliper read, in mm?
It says 81.47 mm
